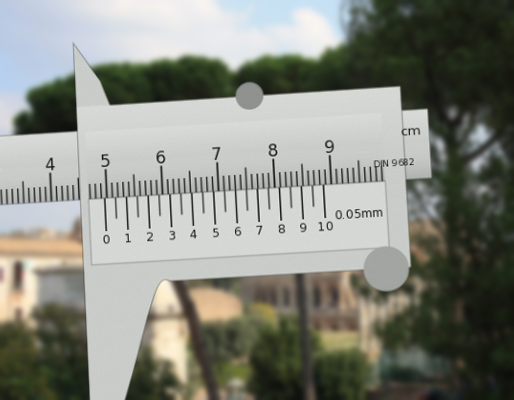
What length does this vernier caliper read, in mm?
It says 49.6 mm
